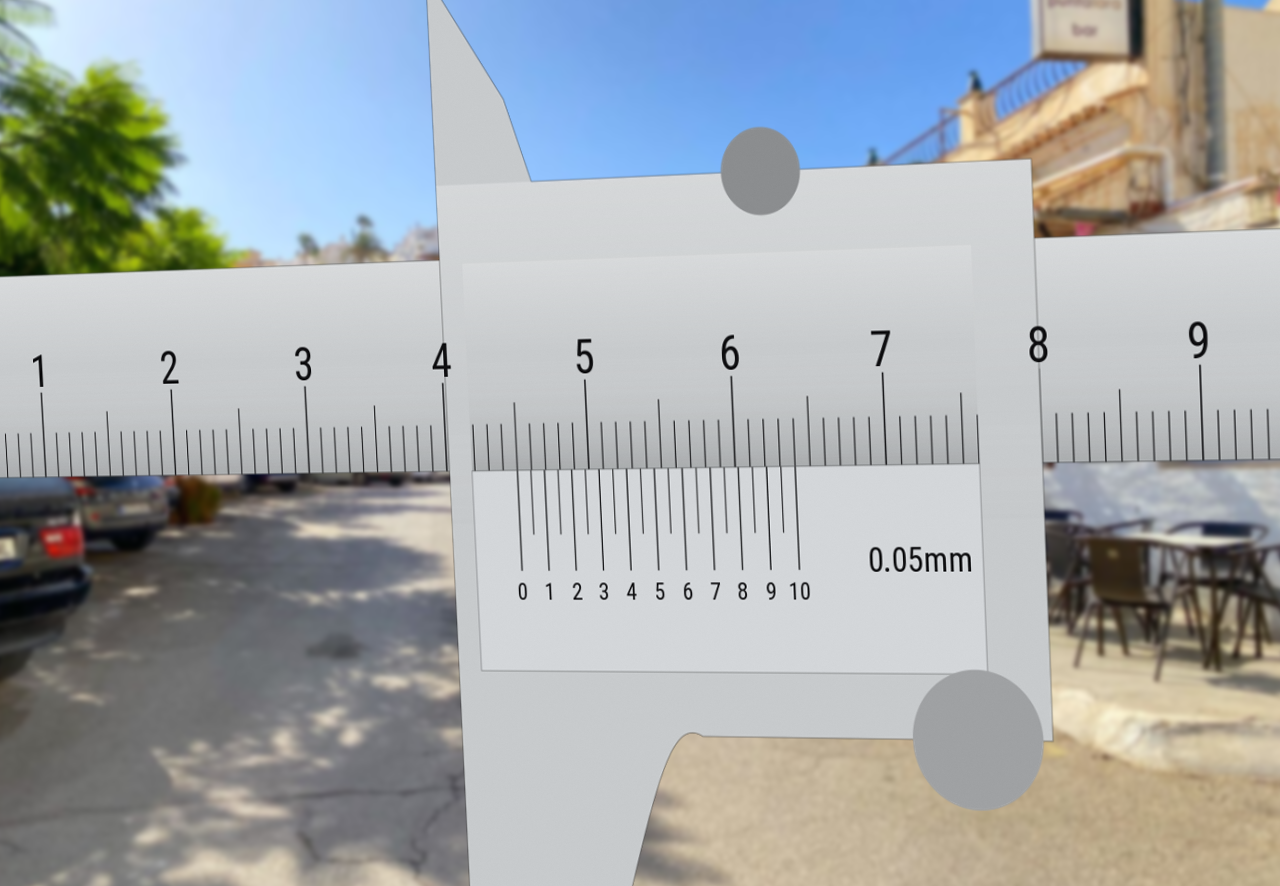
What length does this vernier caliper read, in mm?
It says 45.0 mm
